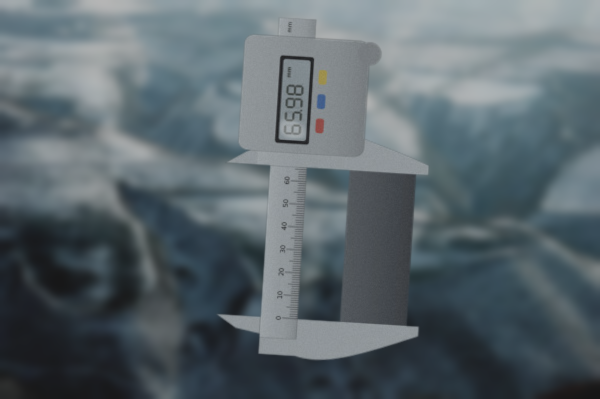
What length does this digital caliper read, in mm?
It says 65.98 mm
